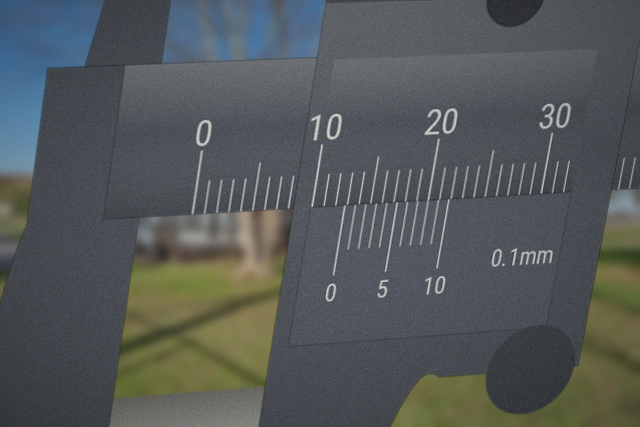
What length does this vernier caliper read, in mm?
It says 12.8 mm
